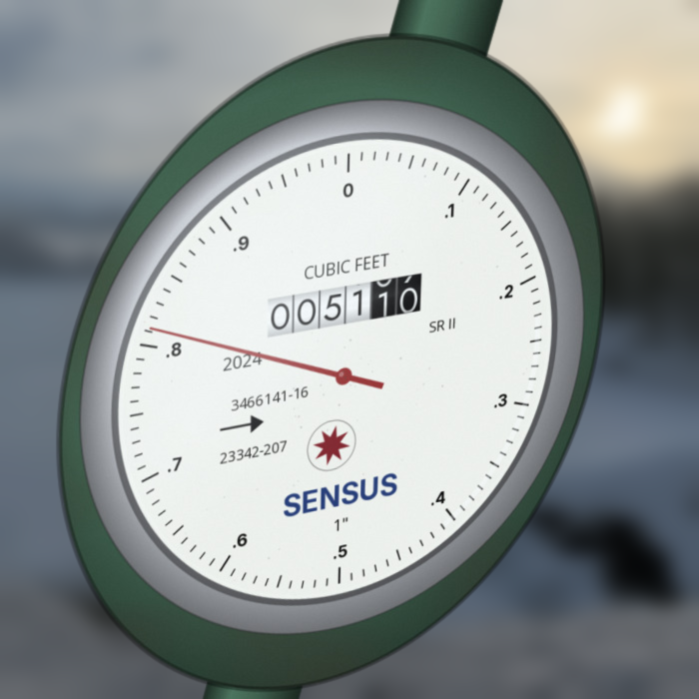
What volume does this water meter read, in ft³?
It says 5109.81 ft³
